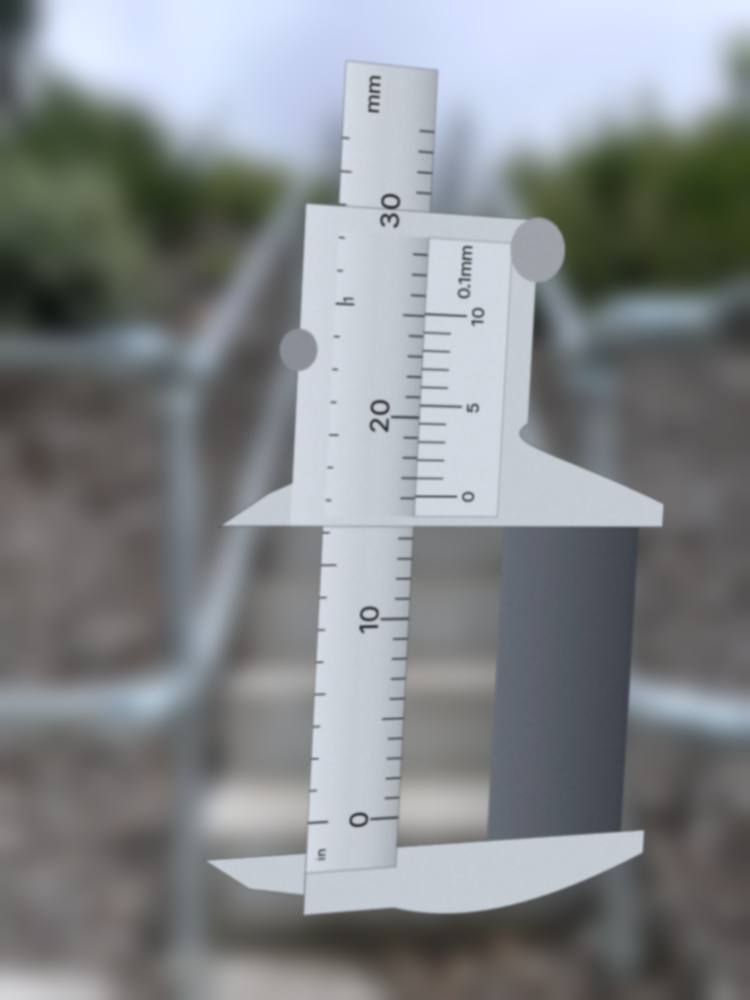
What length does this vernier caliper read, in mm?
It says 16.1 mm
